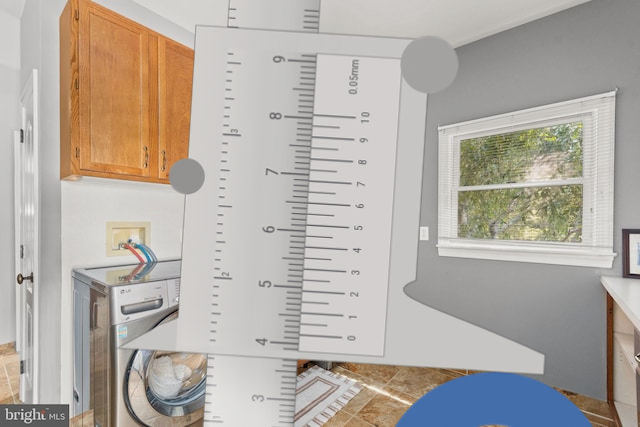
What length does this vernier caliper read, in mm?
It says 41.6 mm
